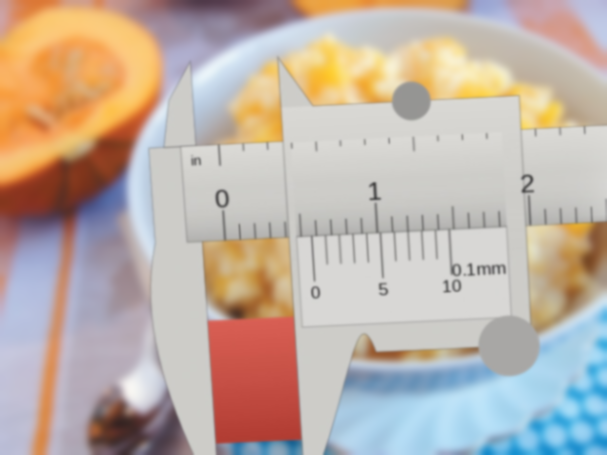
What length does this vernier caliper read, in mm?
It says 5.7 mm
